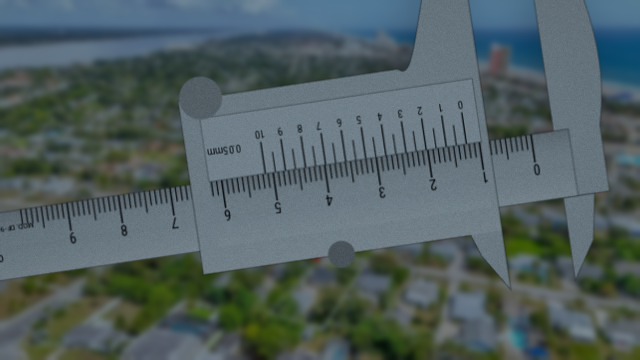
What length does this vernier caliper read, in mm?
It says 12.5 mm
